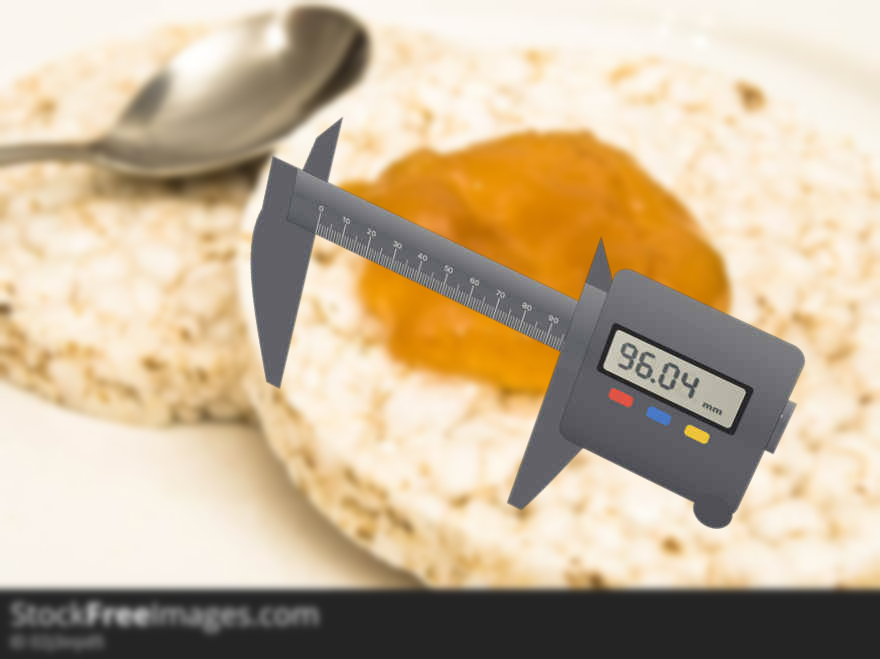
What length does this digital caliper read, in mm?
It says 96.04 mm
